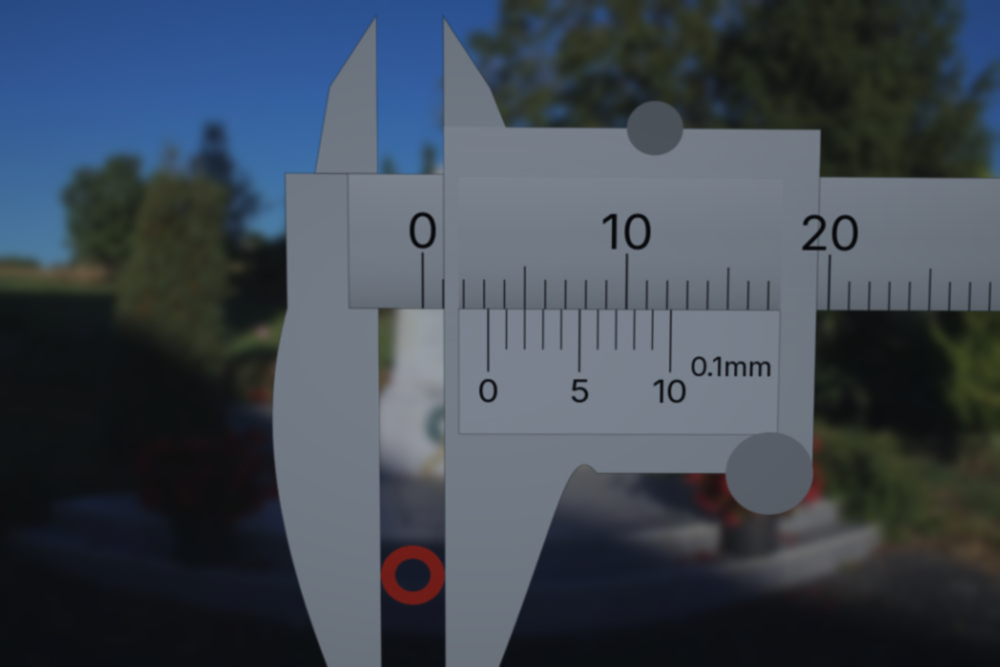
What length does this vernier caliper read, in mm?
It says 3.2 mm
